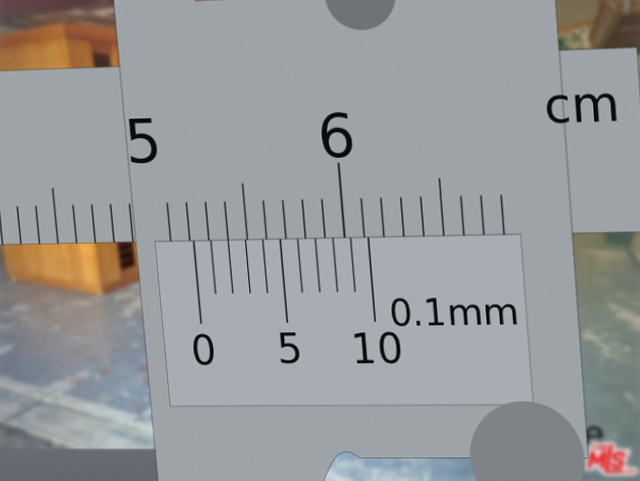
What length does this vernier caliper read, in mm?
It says 52.2 mm
